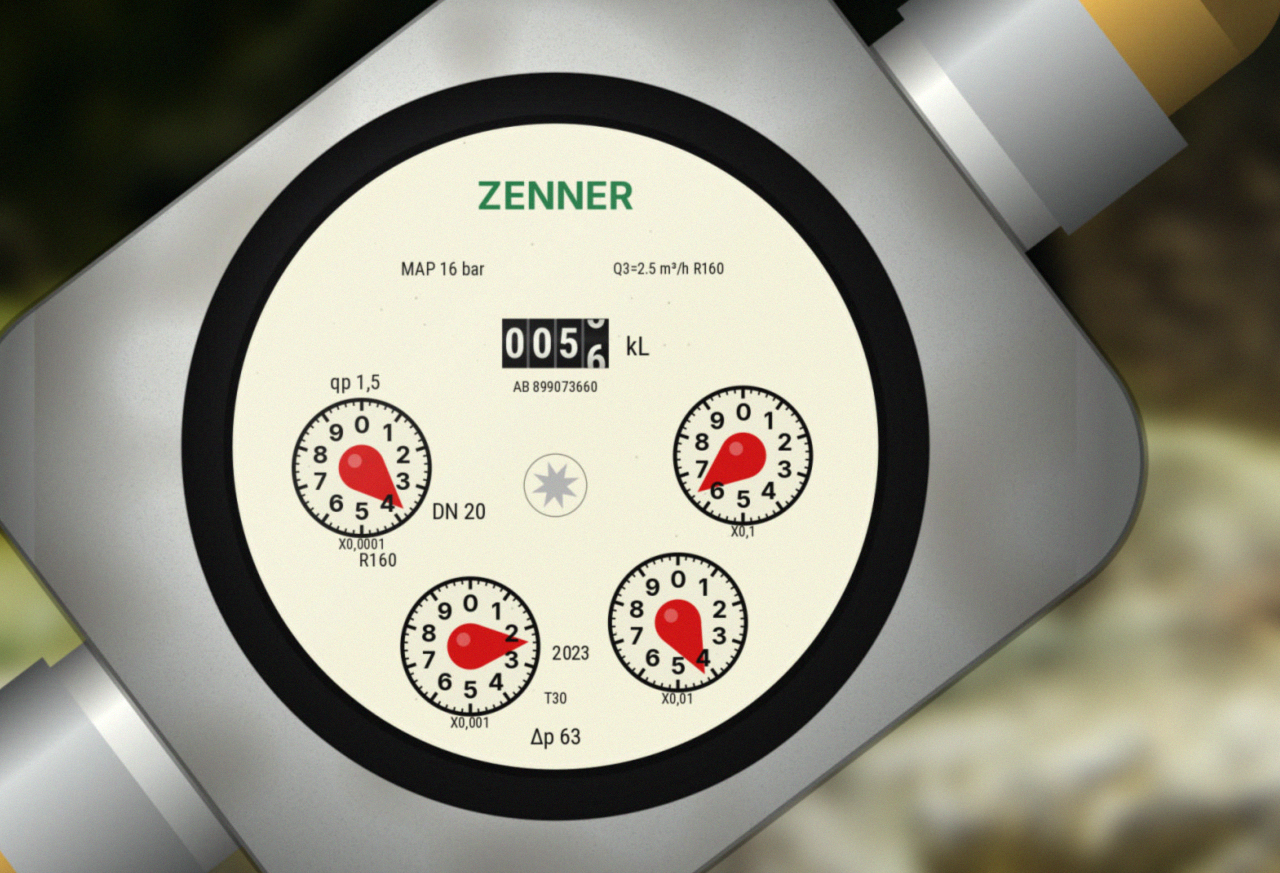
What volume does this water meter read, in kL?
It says 55.6423 kL
